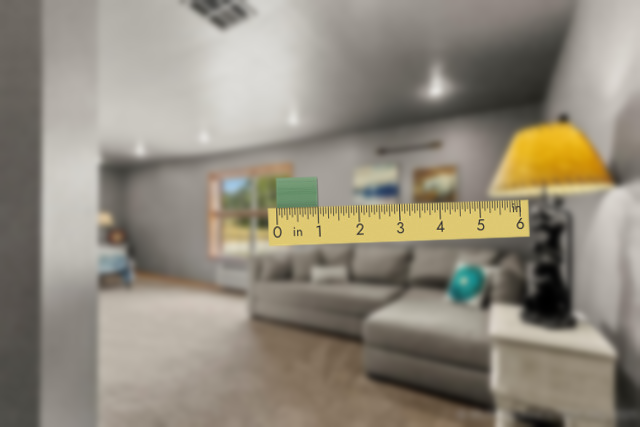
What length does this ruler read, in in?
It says 1 in
